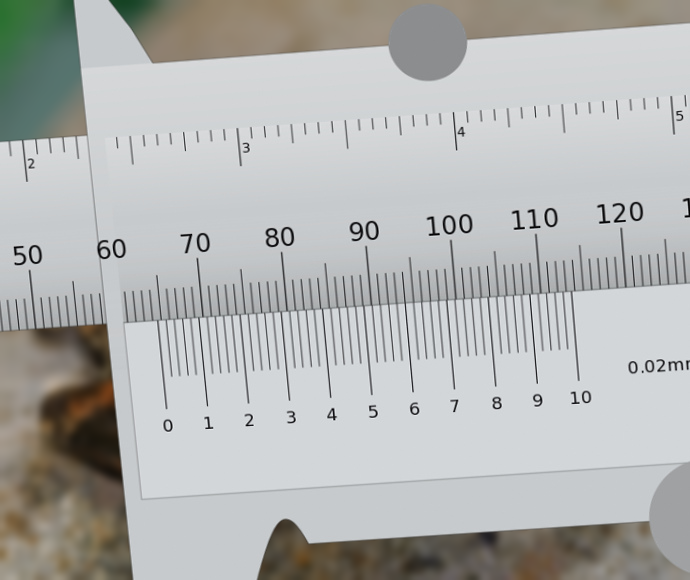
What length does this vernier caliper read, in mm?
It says 64.6 mm
